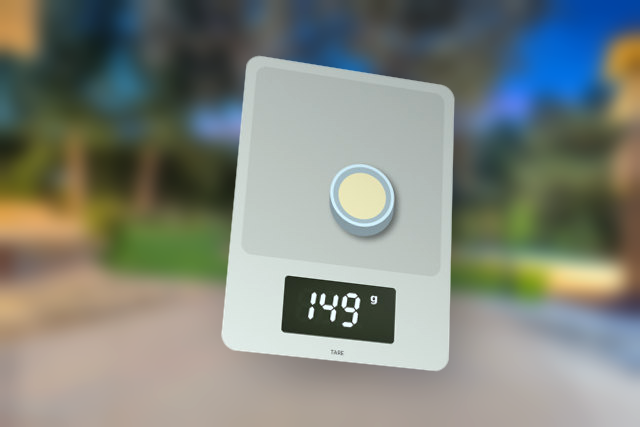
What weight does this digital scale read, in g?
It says 149 g
